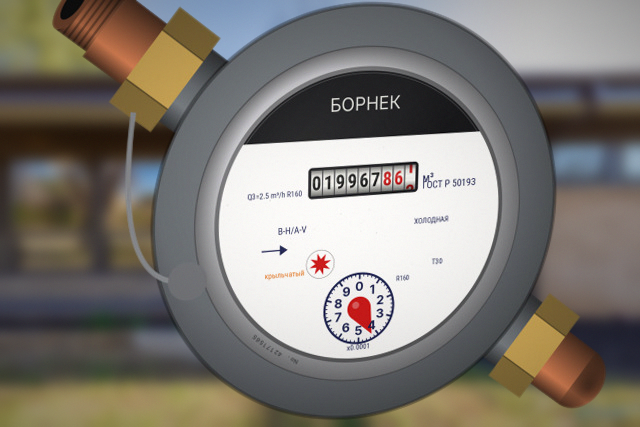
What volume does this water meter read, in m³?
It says 19967.8614 m³
